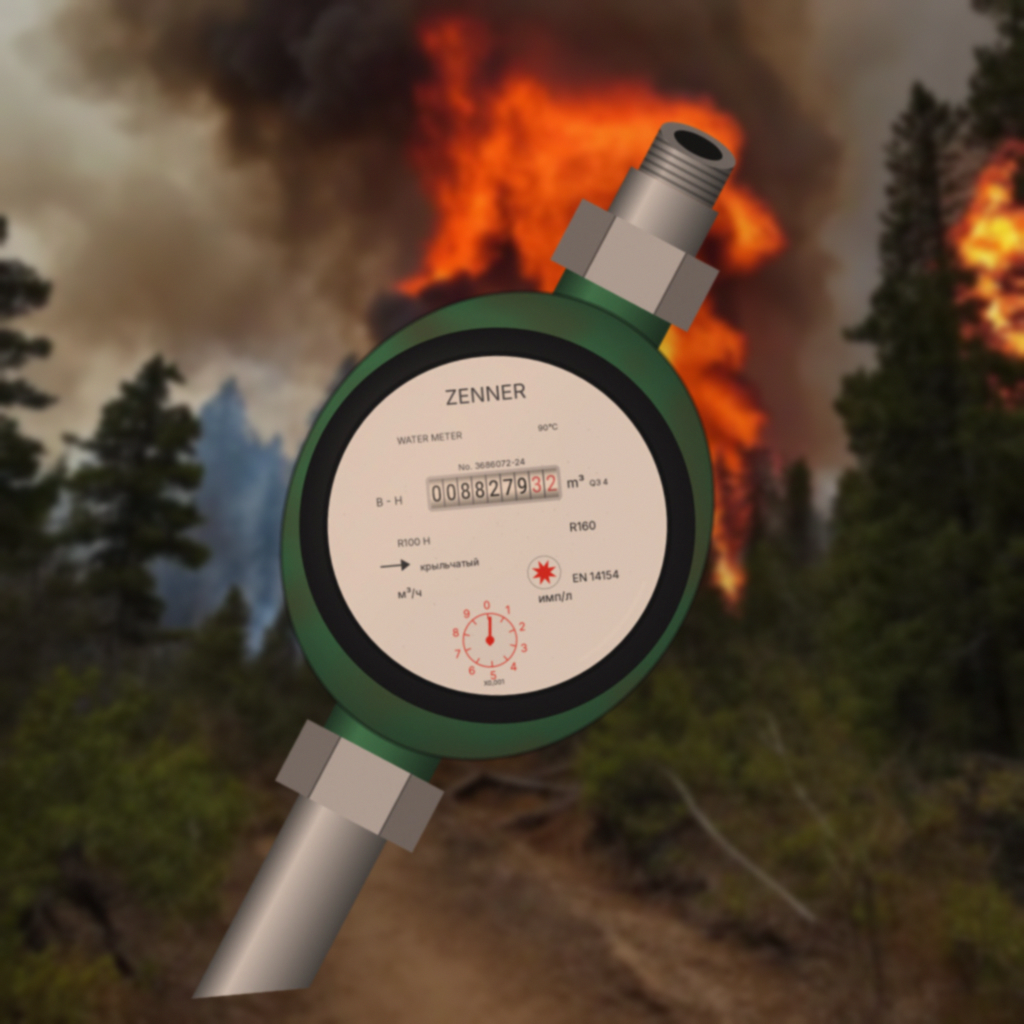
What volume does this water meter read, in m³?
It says 88279.320 m³
